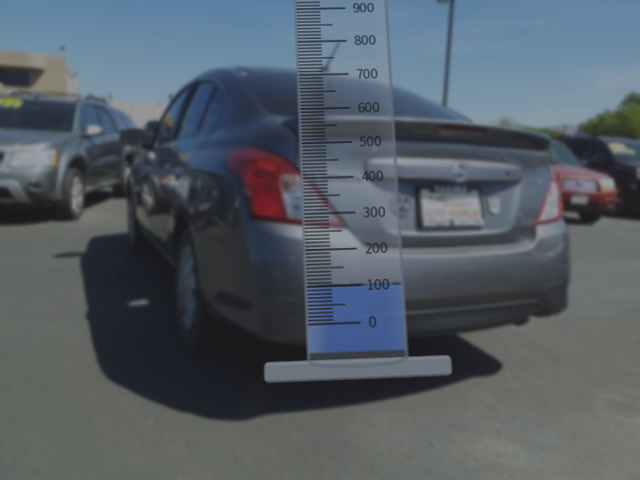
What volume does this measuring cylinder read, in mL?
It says 100 mL
